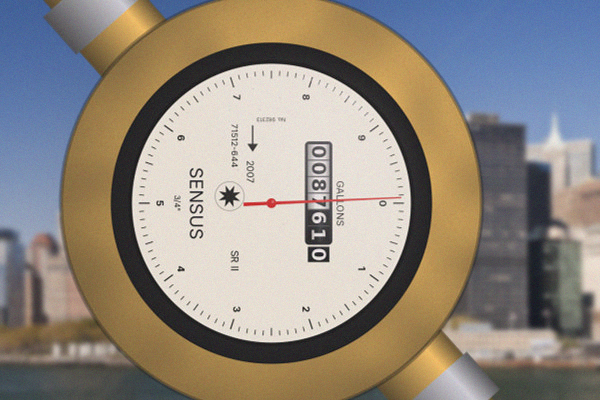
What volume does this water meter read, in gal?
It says 87609.9 gal
